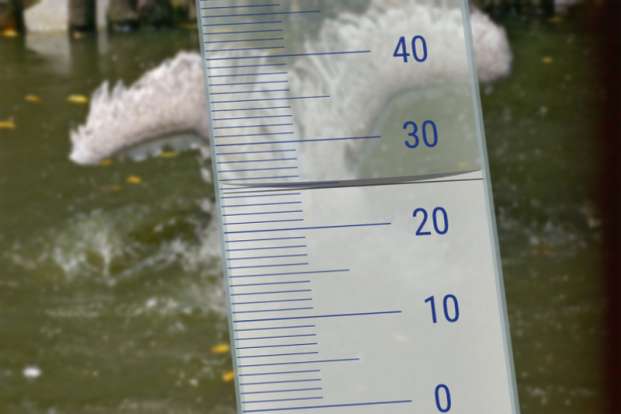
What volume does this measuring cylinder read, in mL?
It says 24.5 mL
